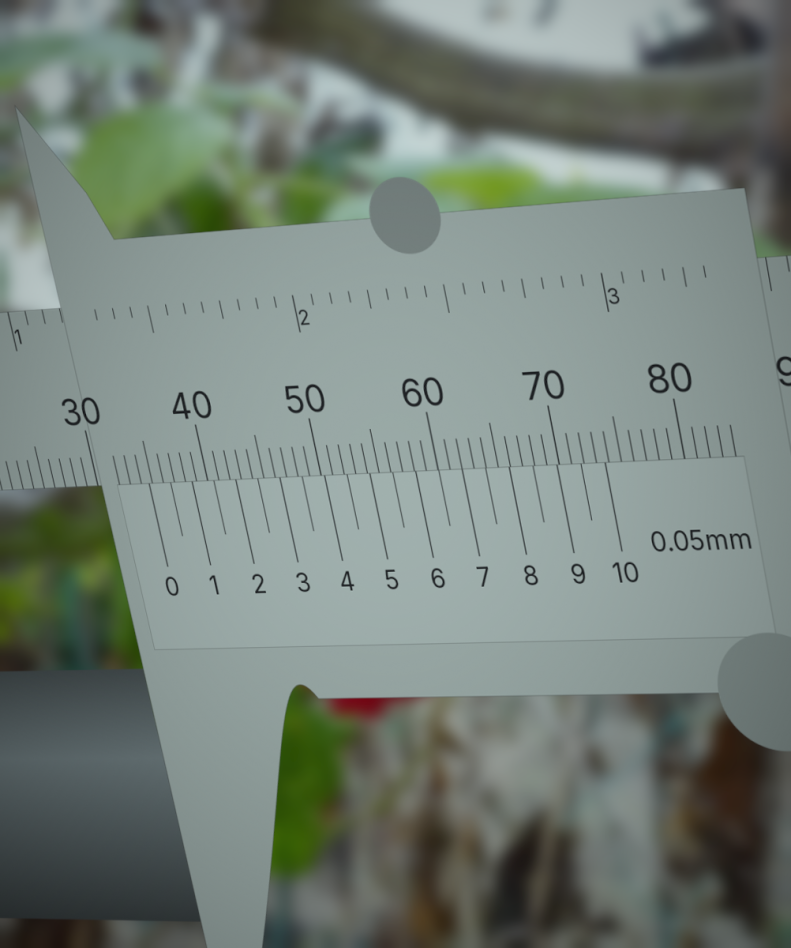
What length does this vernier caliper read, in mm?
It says 34.7 mm
